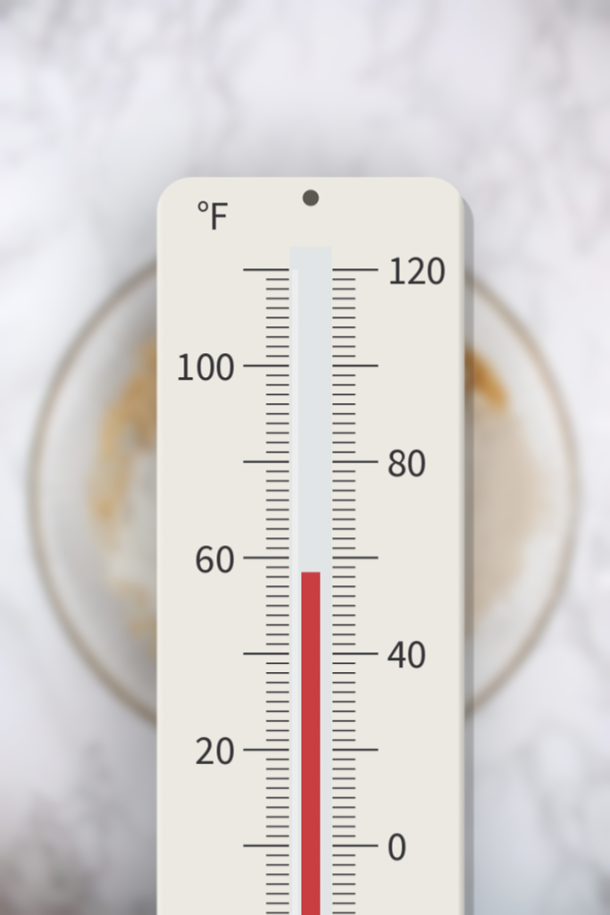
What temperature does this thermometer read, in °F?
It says 57 °F
